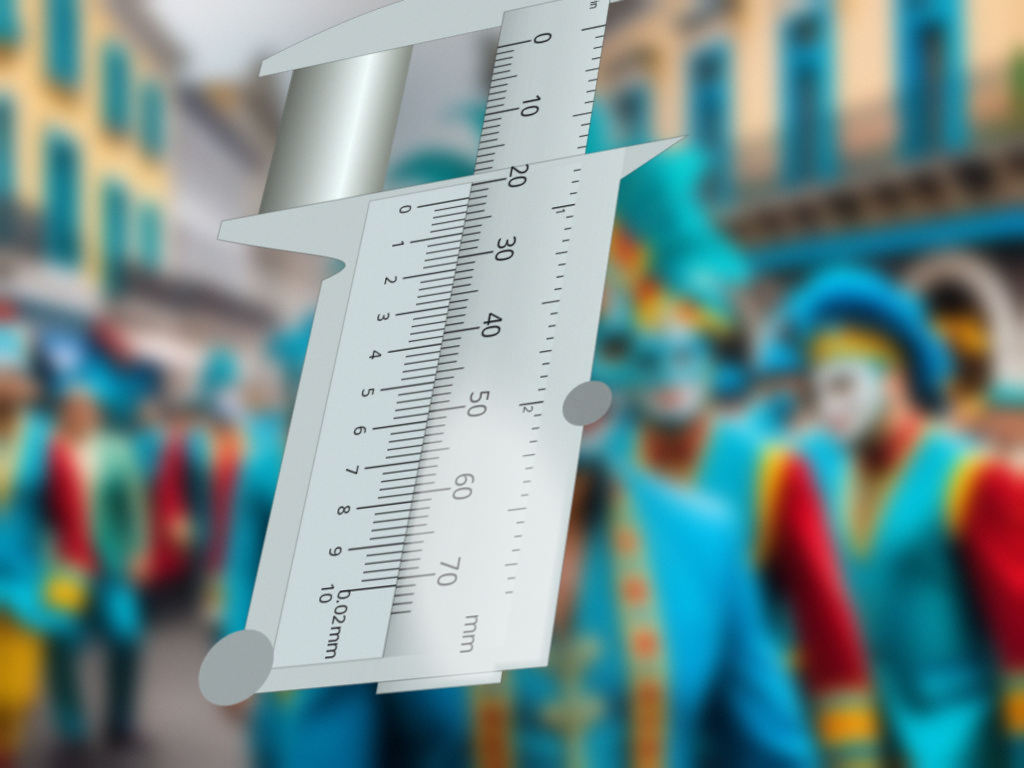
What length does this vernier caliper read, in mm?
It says 21.8 mm
